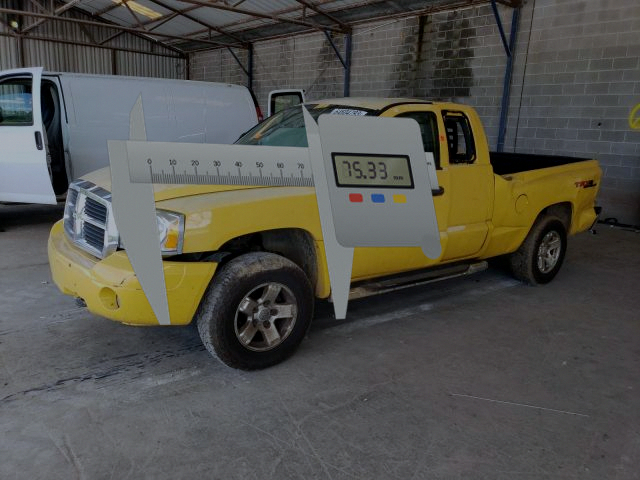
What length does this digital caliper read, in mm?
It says 75.33 mm
